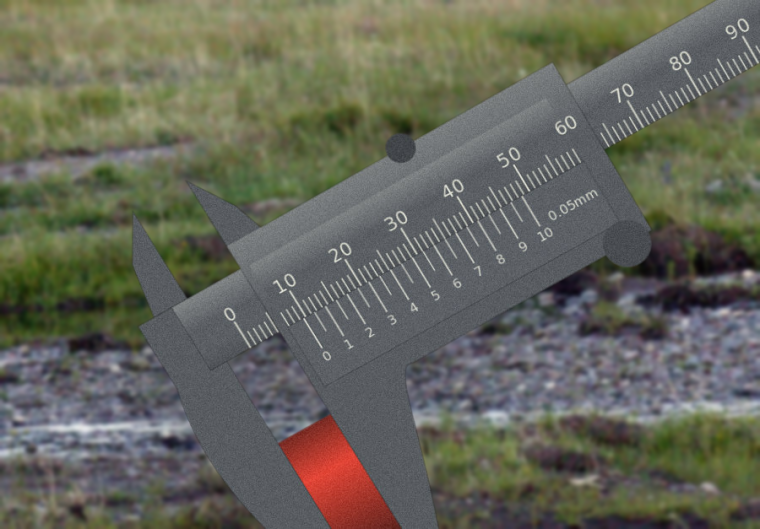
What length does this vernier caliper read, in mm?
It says 9.6 mm
